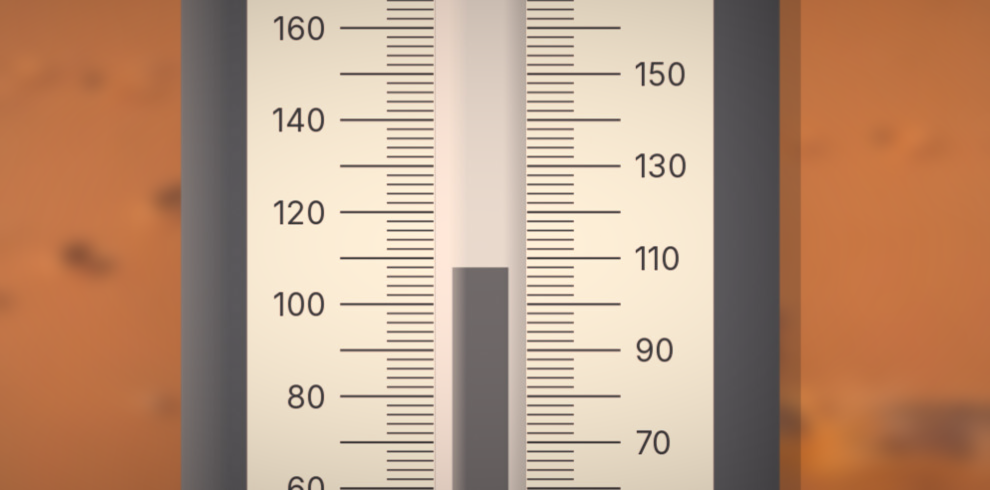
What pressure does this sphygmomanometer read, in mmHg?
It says 108 mmHg
